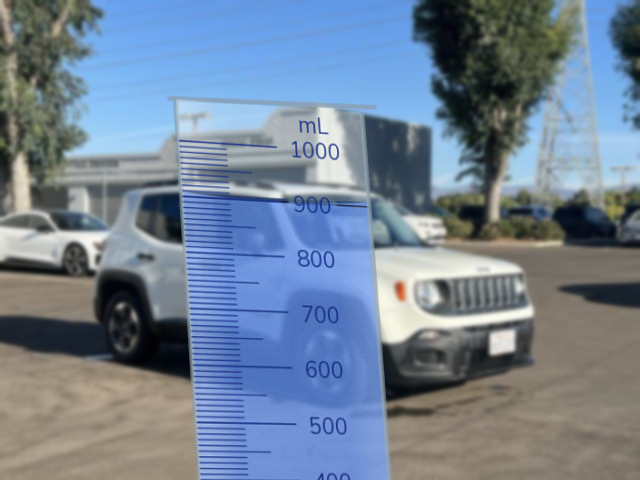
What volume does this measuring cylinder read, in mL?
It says 900 mL
